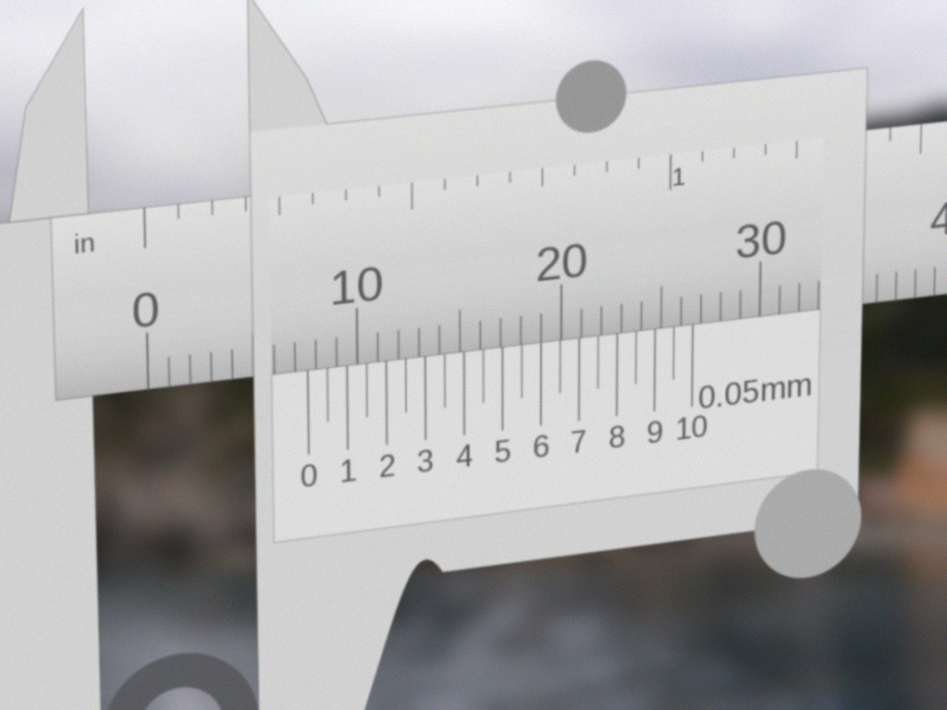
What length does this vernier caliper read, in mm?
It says 7.6 mm
